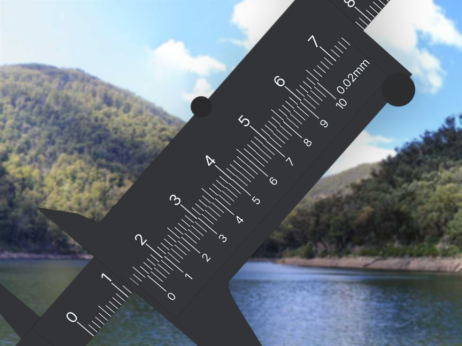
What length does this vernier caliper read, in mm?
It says 15.6 mm
